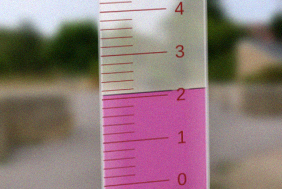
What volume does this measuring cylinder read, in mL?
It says 2.1 mL
